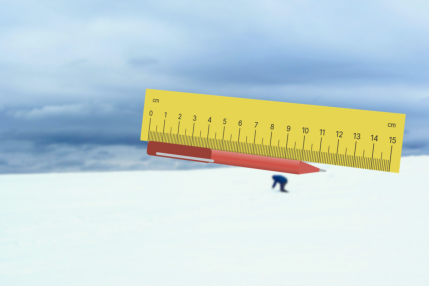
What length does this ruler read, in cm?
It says 11.5 cm
